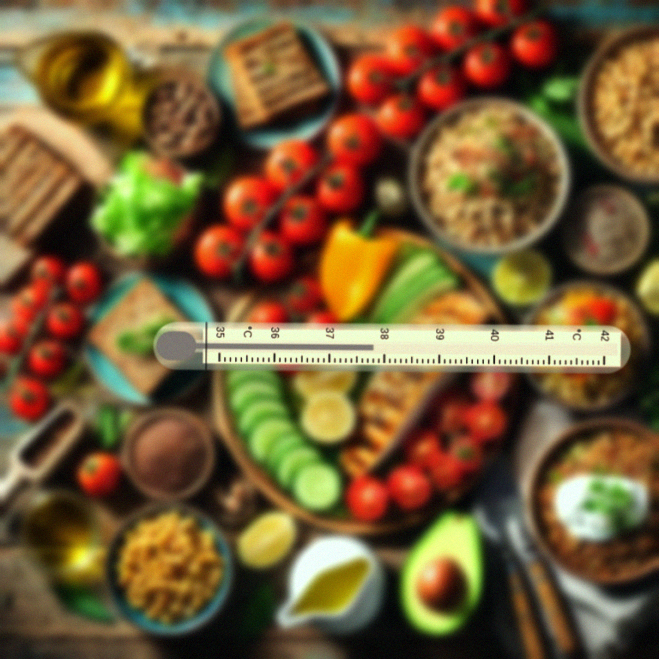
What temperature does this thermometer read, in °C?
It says 37.8 °C
